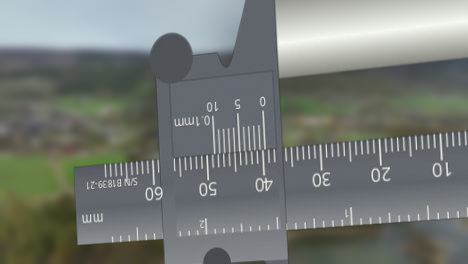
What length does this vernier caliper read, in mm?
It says 39.6 mm
